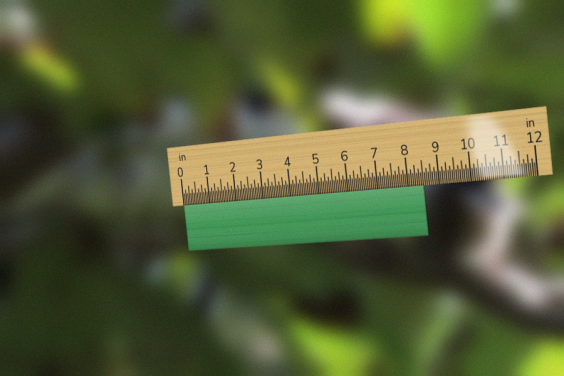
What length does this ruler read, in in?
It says 8.5 in
